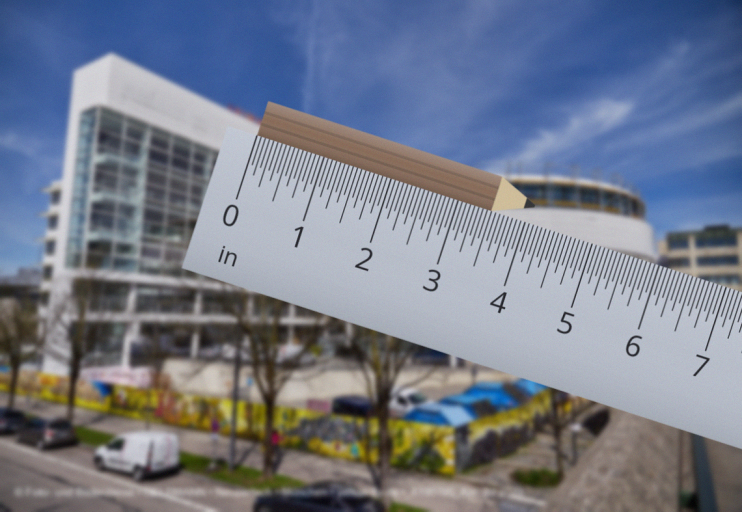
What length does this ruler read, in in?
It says 4.0625 in
